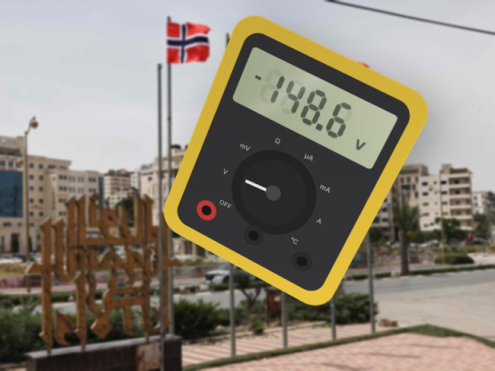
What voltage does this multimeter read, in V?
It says -148.6 V
